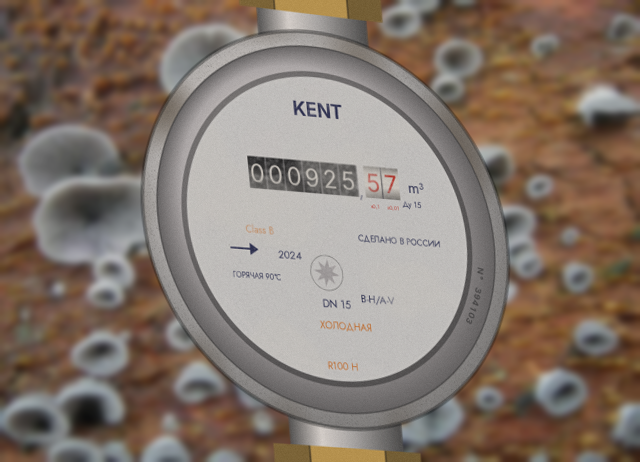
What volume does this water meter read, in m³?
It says 925.57 m³
